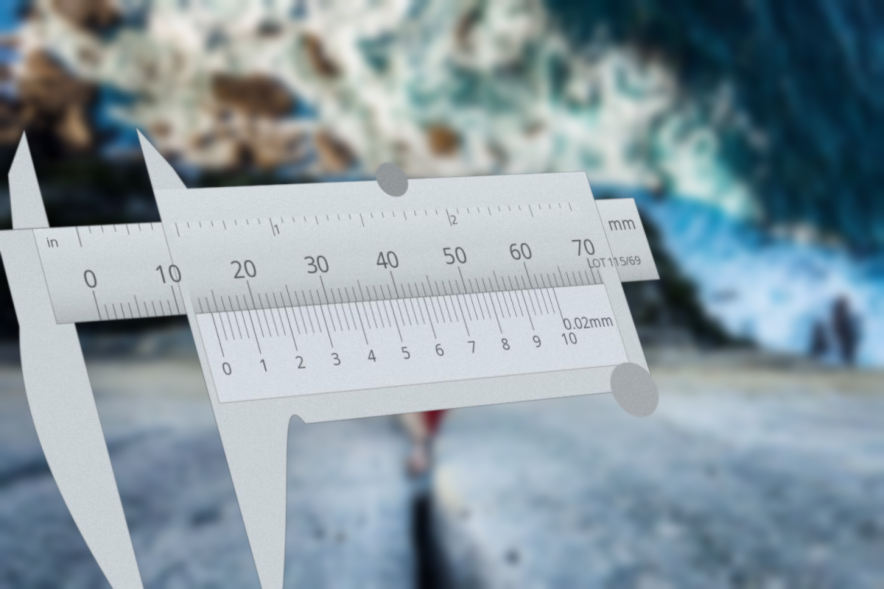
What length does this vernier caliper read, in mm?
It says 14.2 mm
